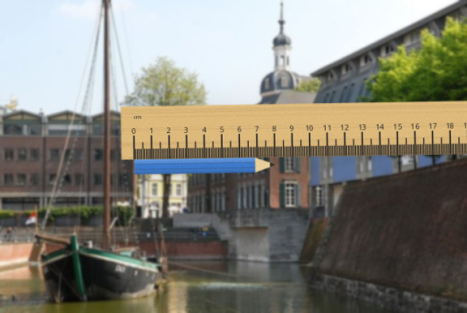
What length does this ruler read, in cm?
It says 8 cm
